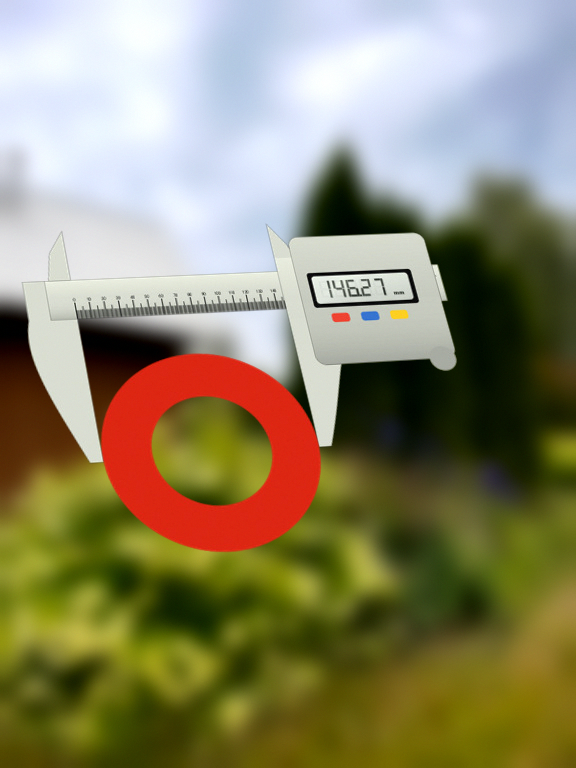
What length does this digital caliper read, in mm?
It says 146.27 mm
